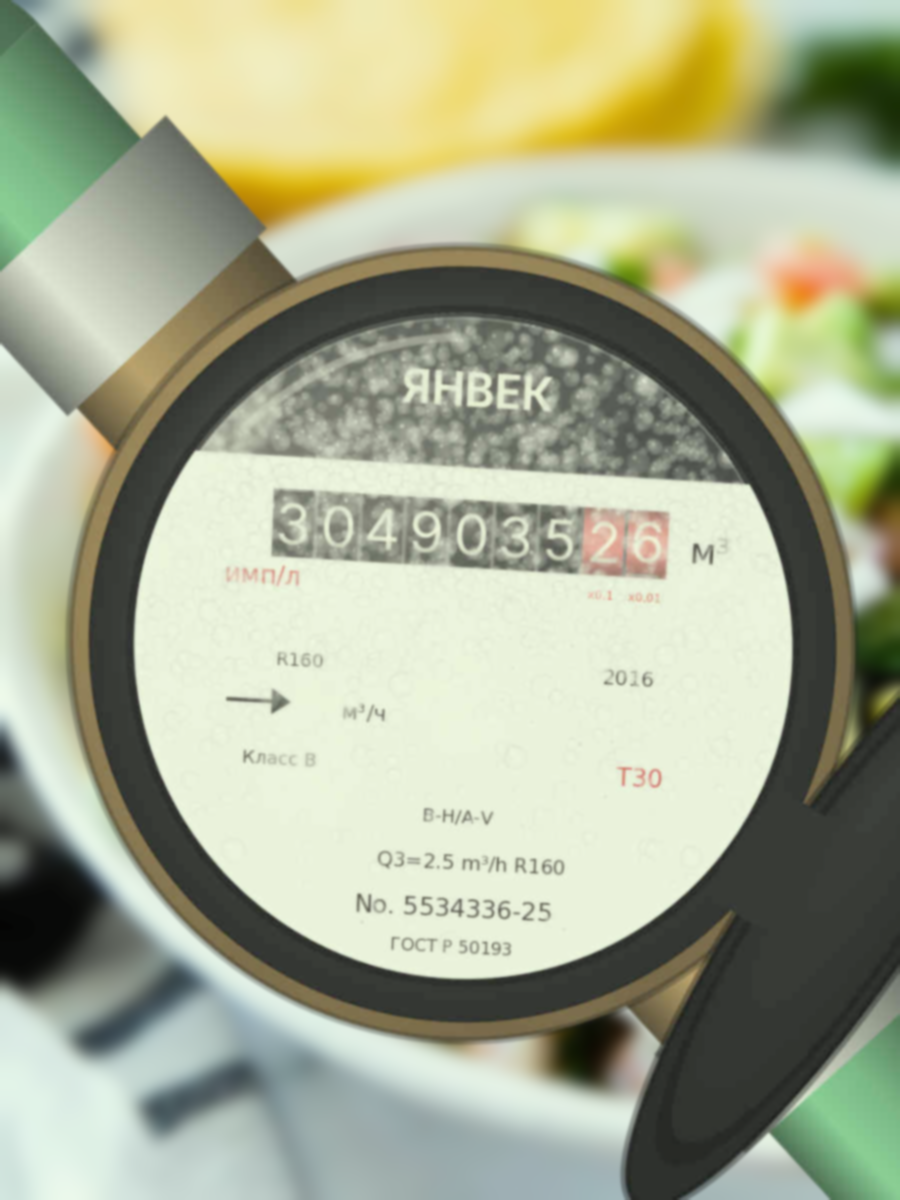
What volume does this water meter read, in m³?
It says 3049035.26 m³
